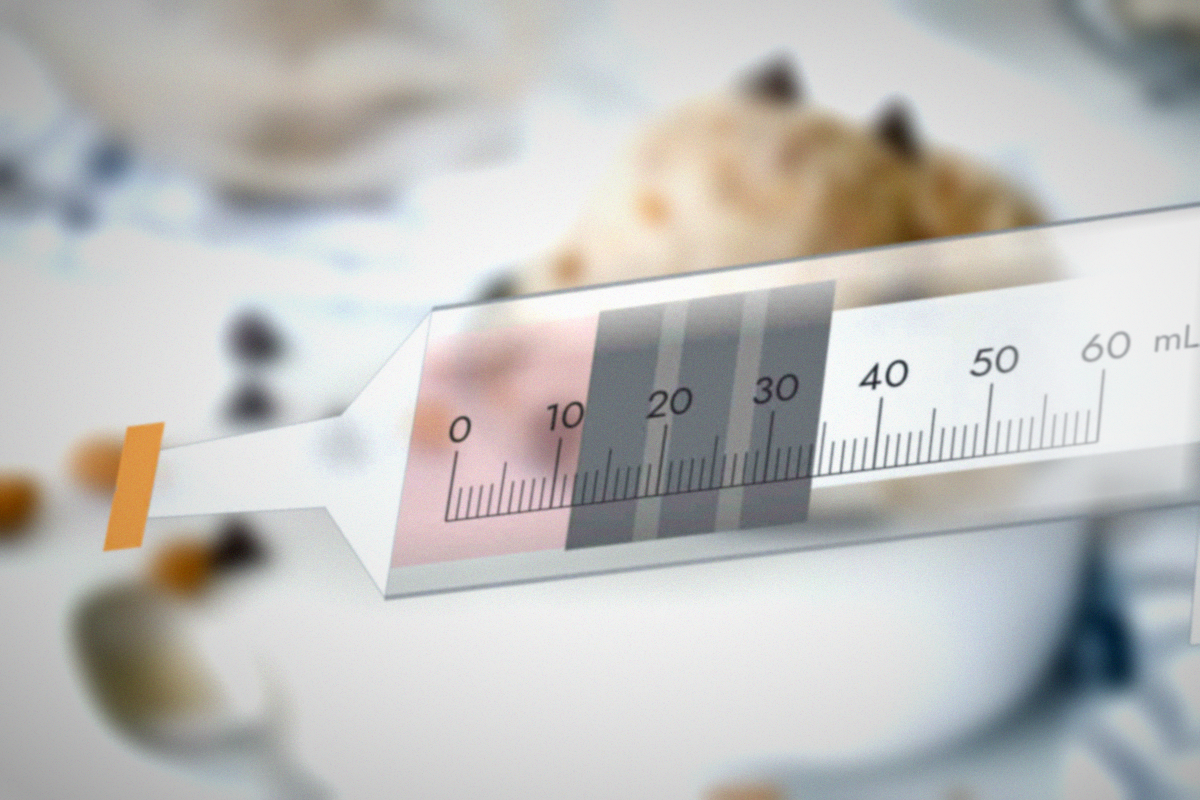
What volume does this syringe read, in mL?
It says 12 mL
